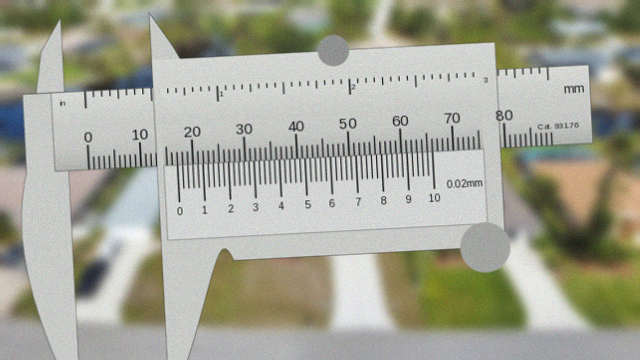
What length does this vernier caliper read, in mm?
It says 17.0 mm
